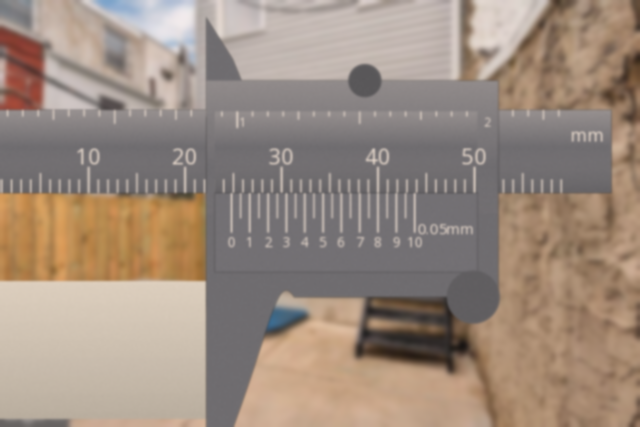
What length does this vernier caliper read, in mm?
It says 24.8 mm
